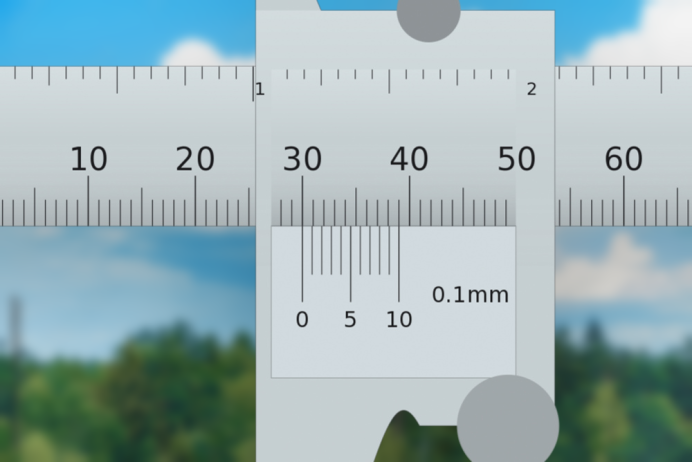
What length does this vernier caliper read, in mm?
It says 30.0 mm
